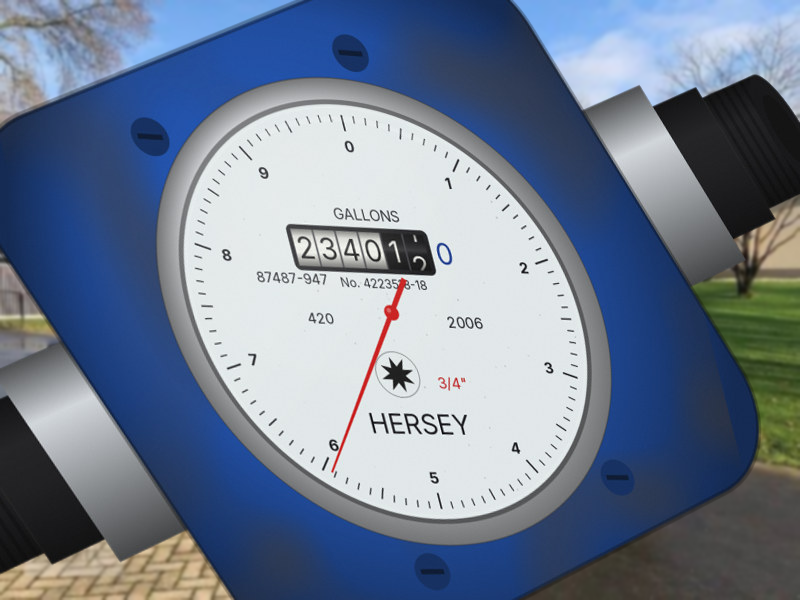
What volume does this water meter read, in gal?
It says 2340115.9 gal
